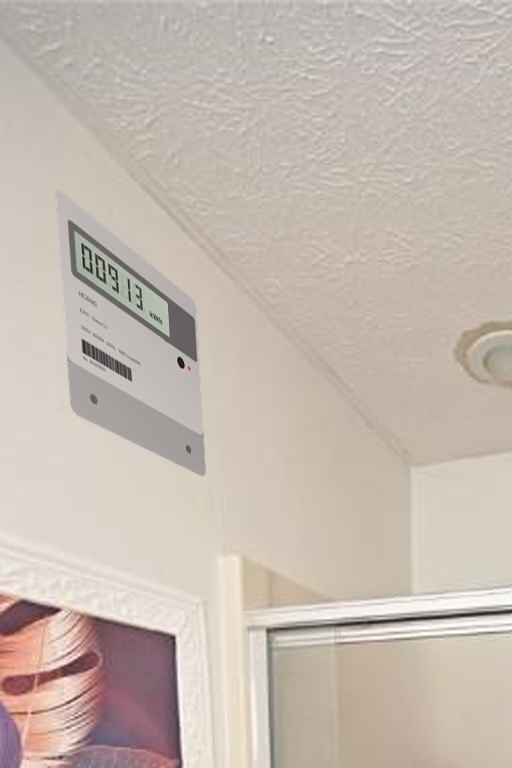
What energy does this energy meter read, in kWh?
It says 913 kWh
